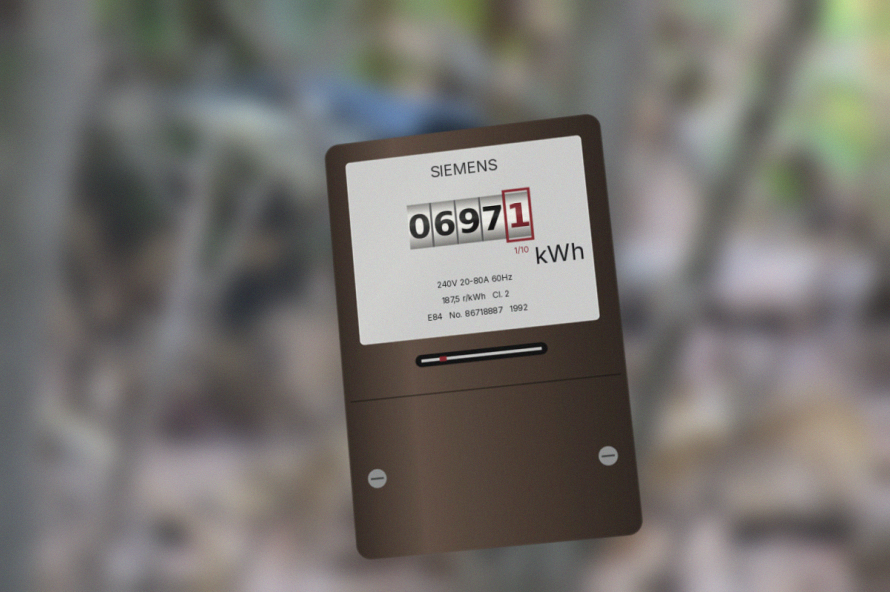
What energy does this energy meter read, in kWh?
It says 697.1 kWh
